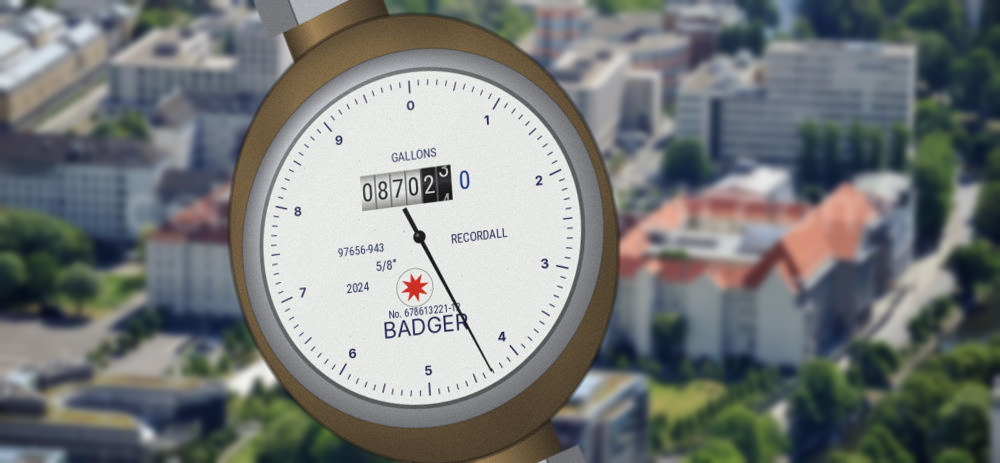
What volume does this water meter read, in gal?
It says 870234.3 gal
